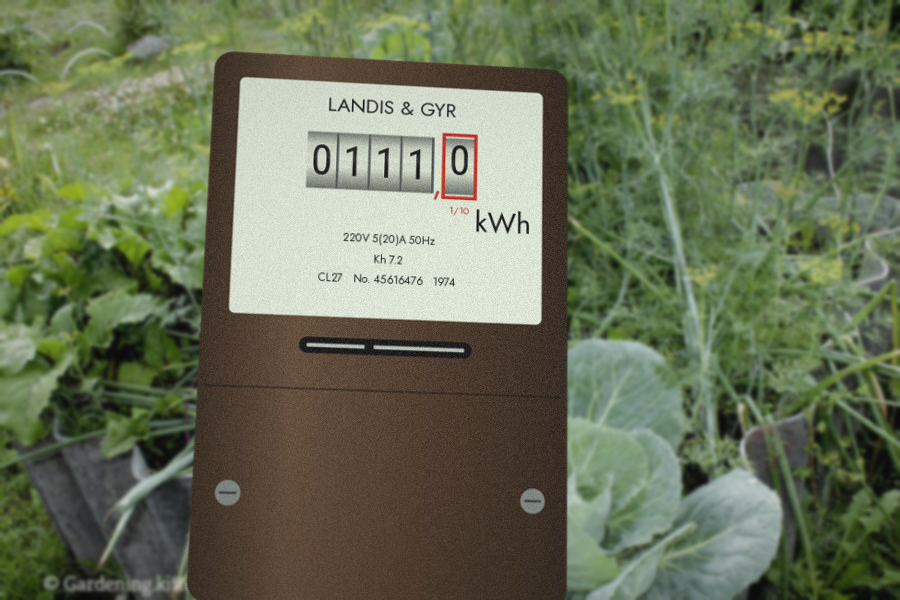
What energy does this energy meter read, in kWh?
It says 111.0 kWh
